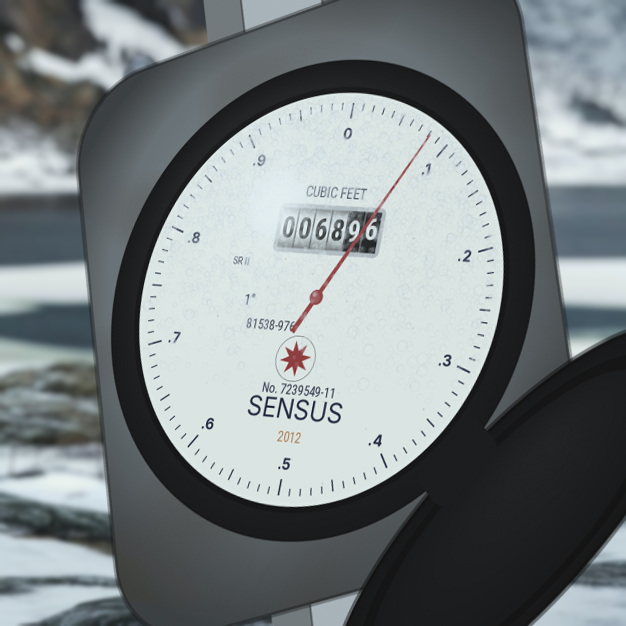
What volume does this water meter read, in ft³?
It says 6896.08 ft³
